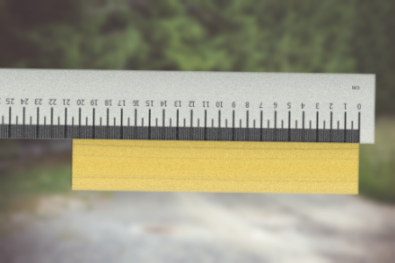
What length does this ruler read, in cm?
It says 20.5 cm
